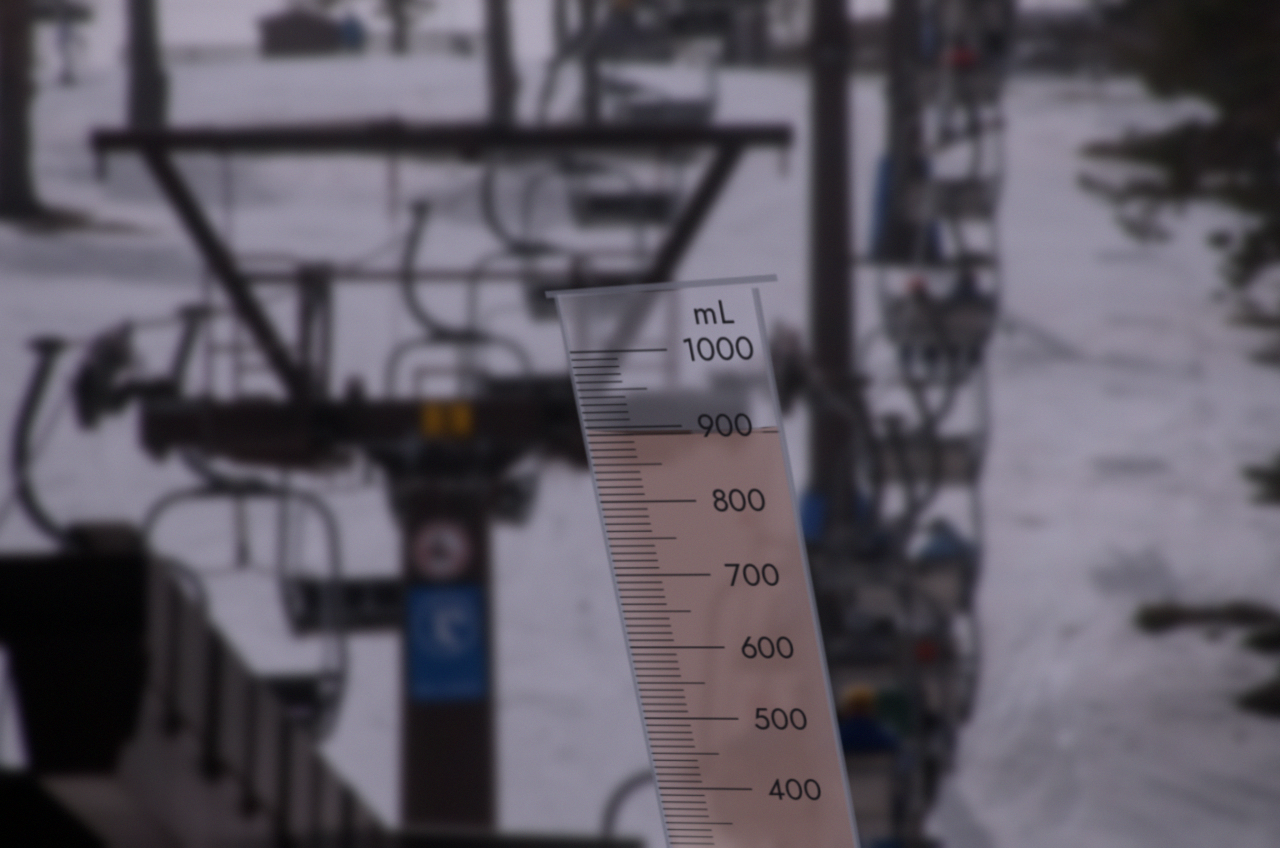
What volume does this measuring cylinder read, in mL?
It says 890 mL
